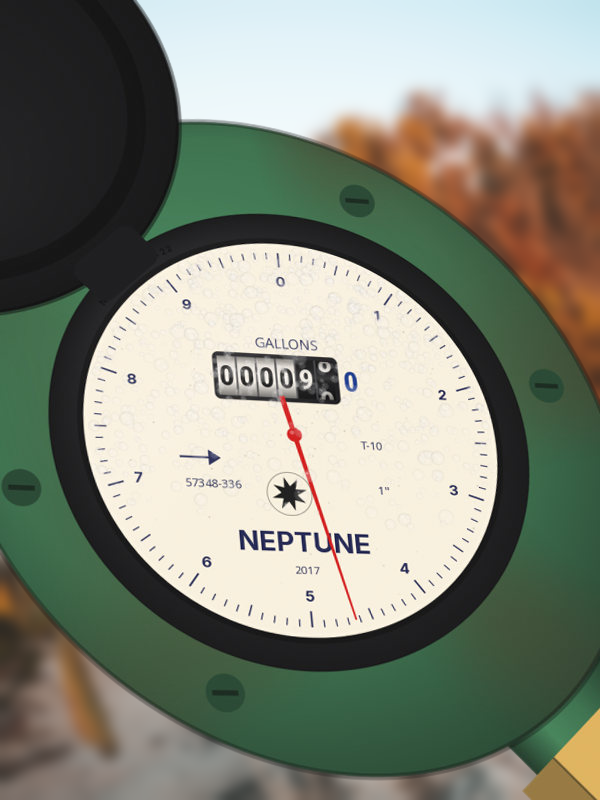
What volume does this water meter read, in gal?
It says 984.6 gal
